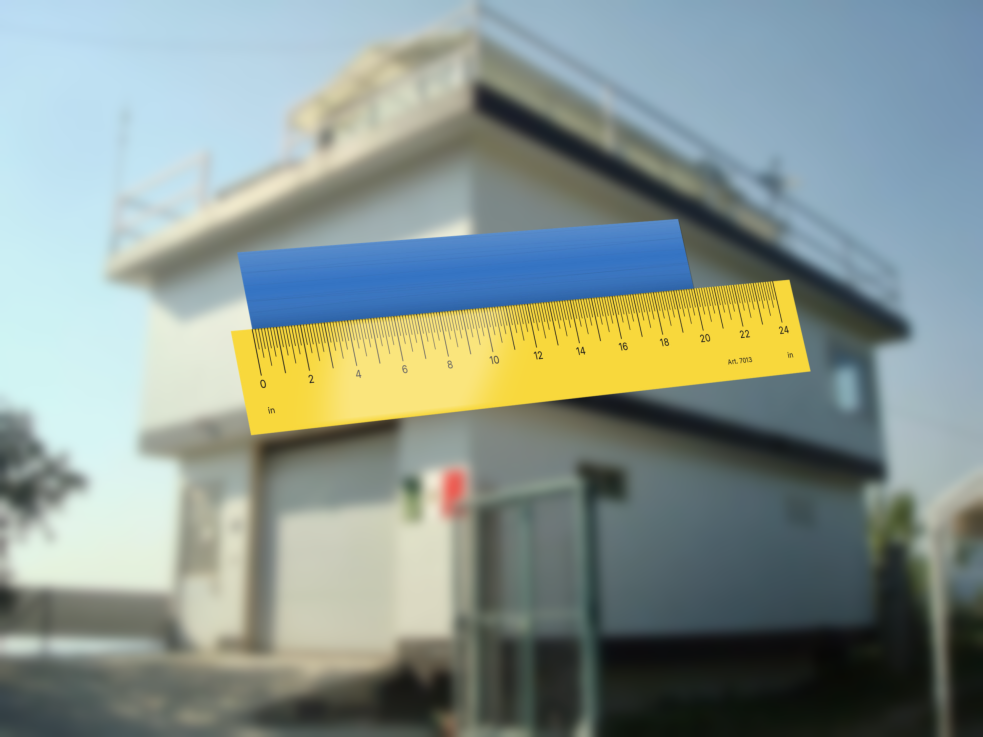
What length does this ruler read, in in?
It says 20 in
